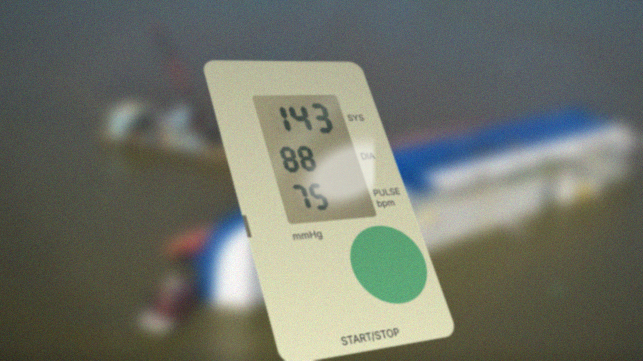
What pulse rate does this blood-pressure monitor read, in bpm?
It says 75 bpm
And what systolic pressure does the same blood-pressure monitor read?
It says 143 mmHg
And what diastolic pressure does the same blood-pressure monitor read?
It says 88 mmHg
